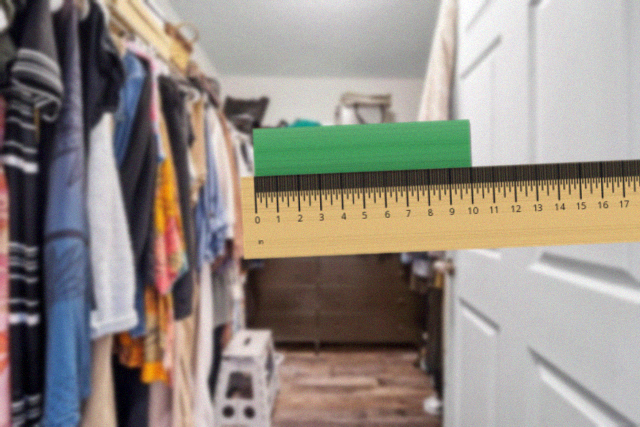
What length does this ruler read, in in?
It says 10 in
